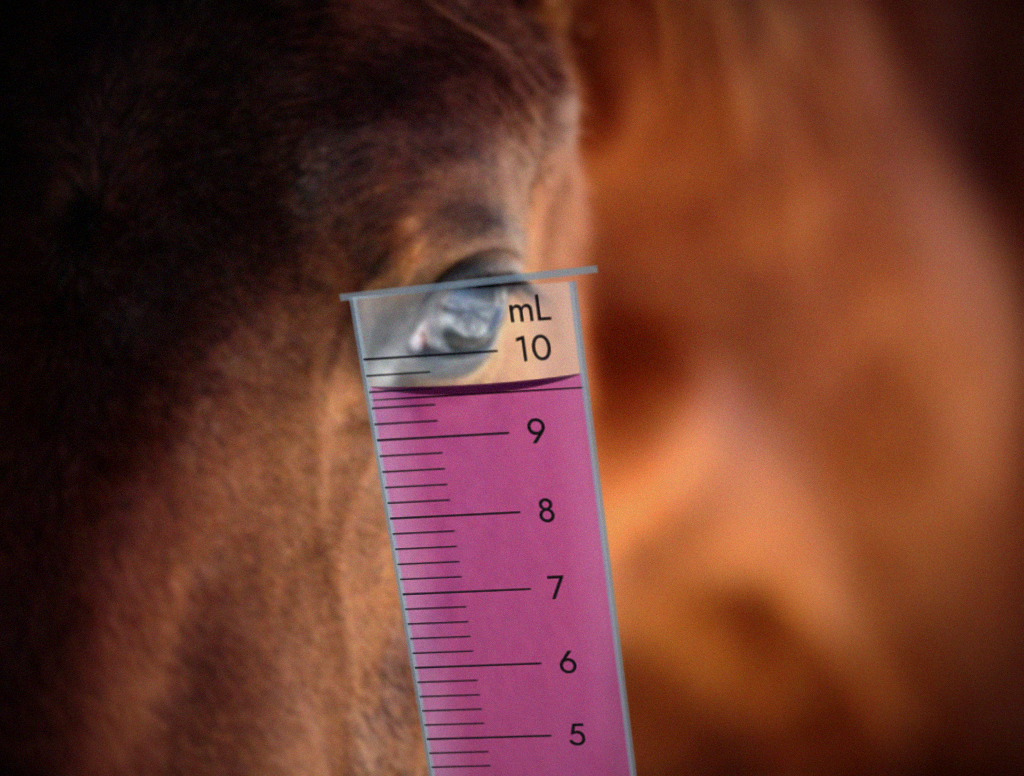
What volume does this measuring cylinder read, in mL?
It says 9.5 mL
